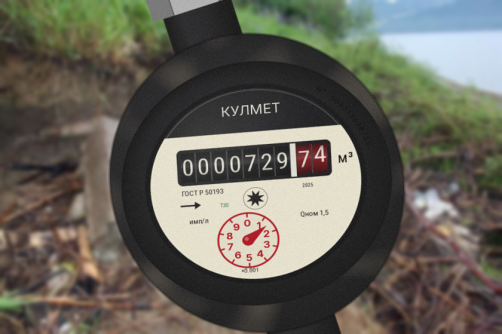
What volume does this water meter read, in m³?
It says 729.741 m³
